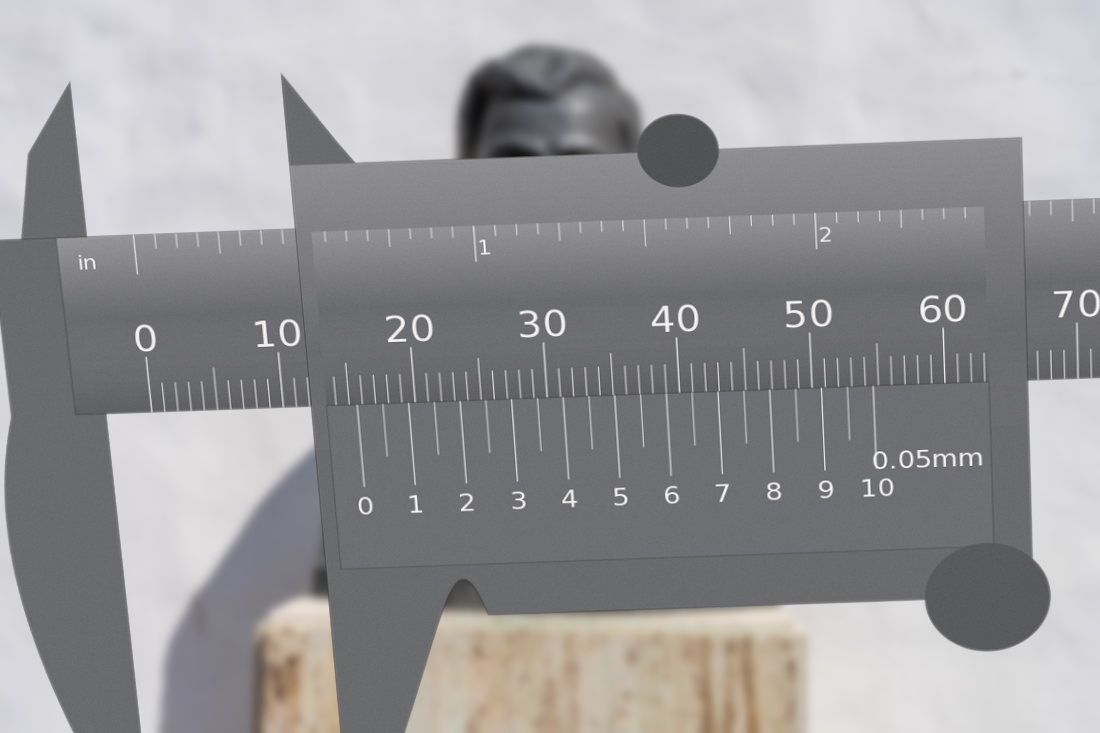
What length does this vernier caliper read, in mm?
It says 15.6 mm
